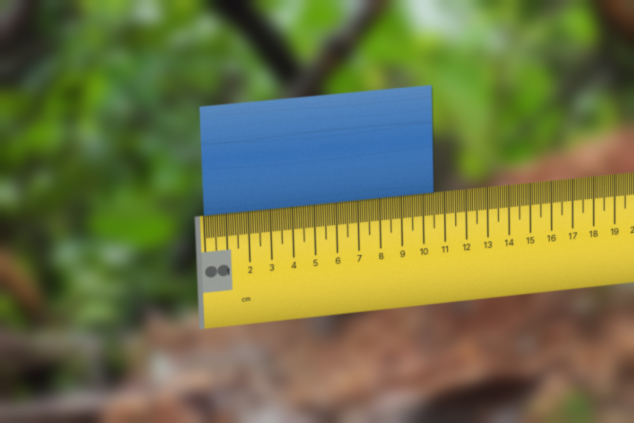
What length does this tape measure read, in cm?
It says 10.5 cm
